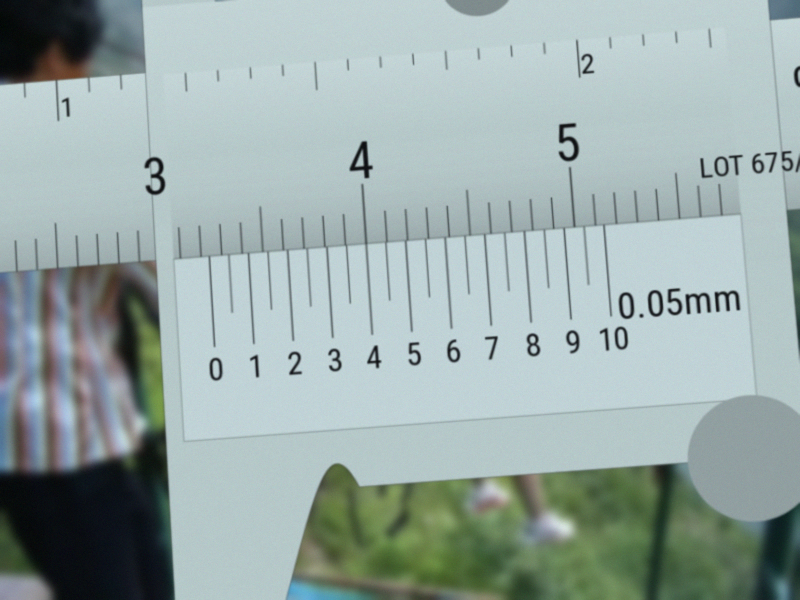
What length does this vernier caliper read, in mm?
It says 32.4 mm
